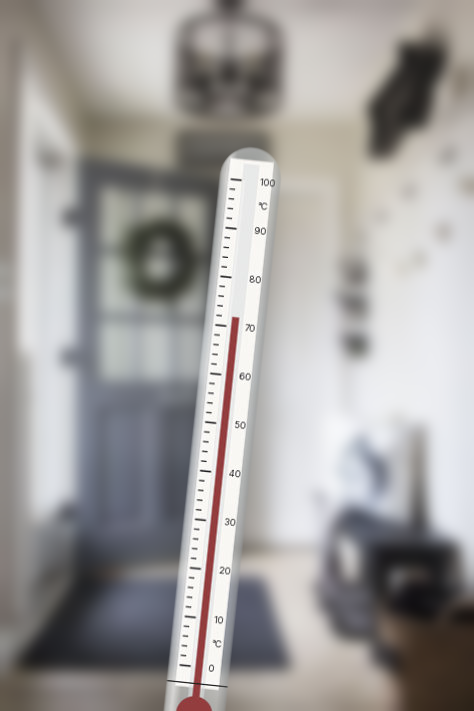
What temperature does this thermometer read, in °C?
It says 72 °C
